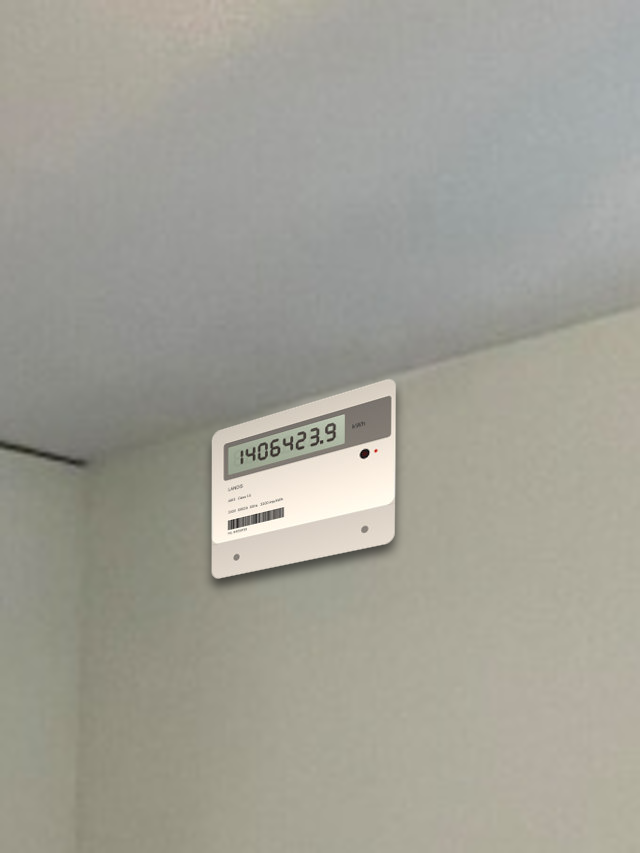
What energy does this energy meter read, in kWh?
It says 1406423.9 kWh
